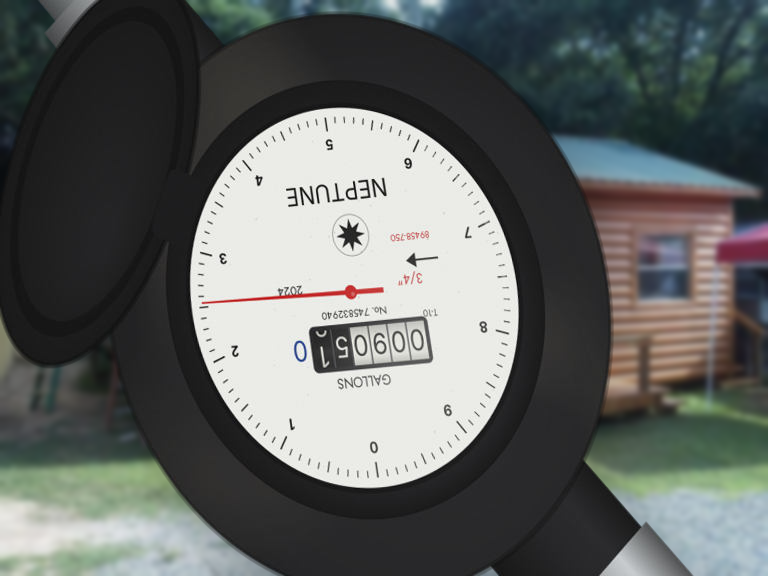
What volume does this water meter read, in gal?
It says 90512.5 gal
